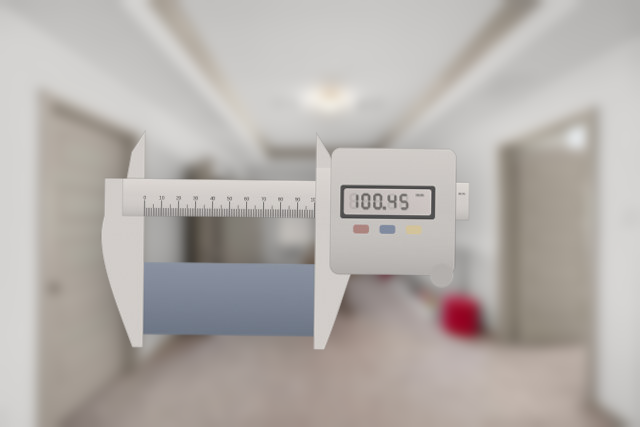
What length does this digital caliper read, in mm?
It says 100.45 mm
